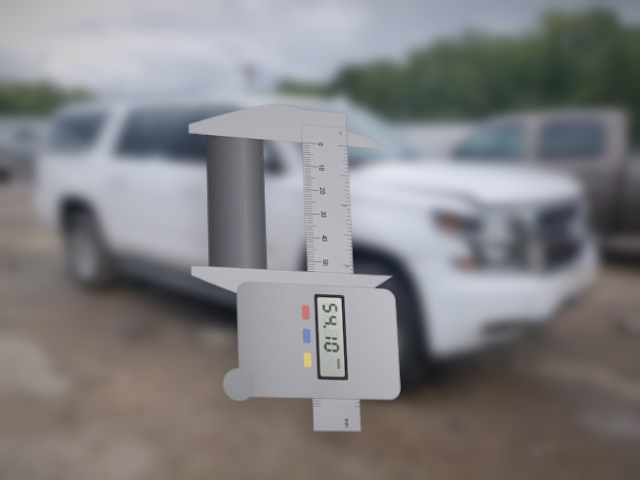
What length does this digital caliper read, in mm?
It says 54.10 mm
